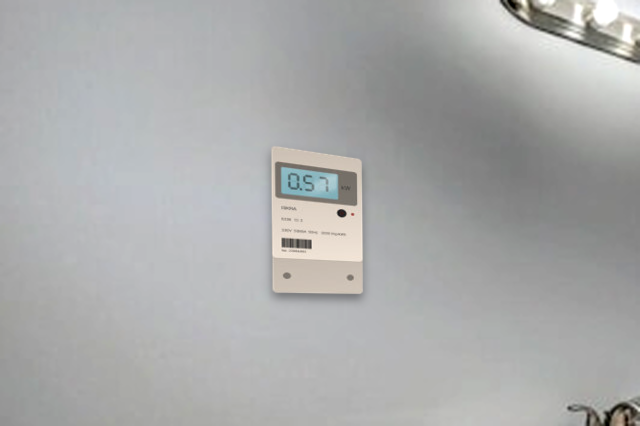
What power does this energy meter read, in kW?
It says 0.57 kW
